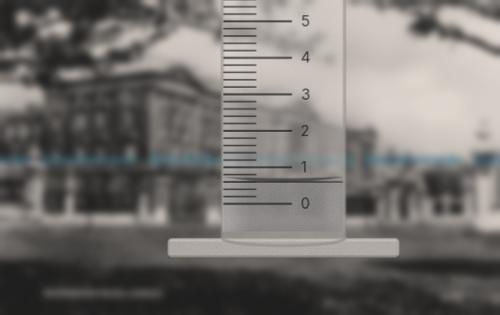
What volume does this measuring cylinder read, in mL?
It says 0.6 mL
